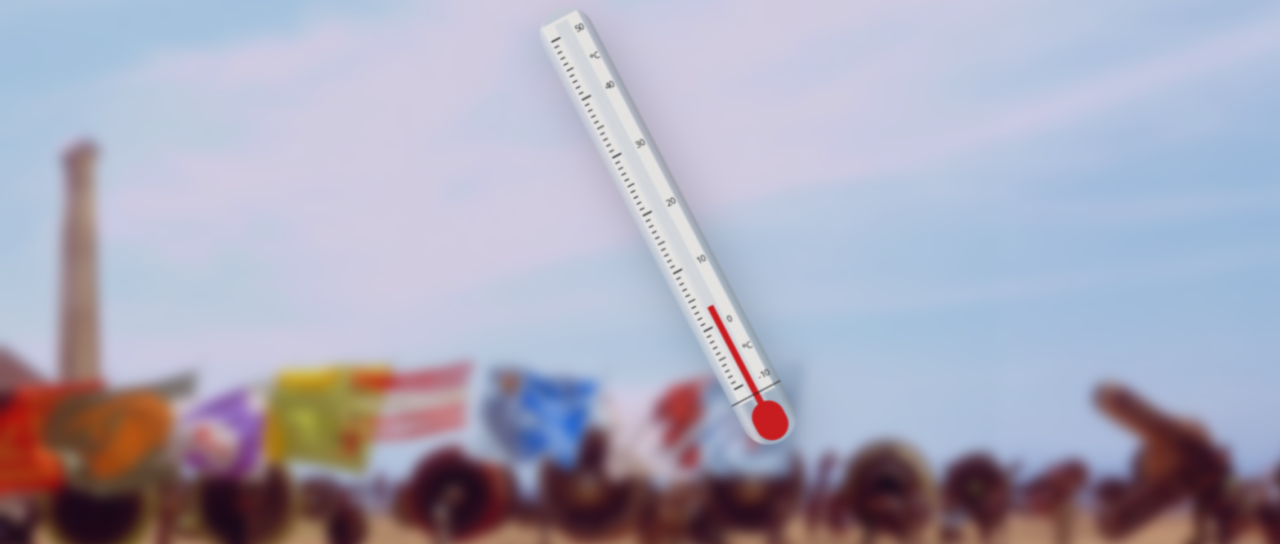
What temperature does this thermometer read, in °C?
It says 3 °C
